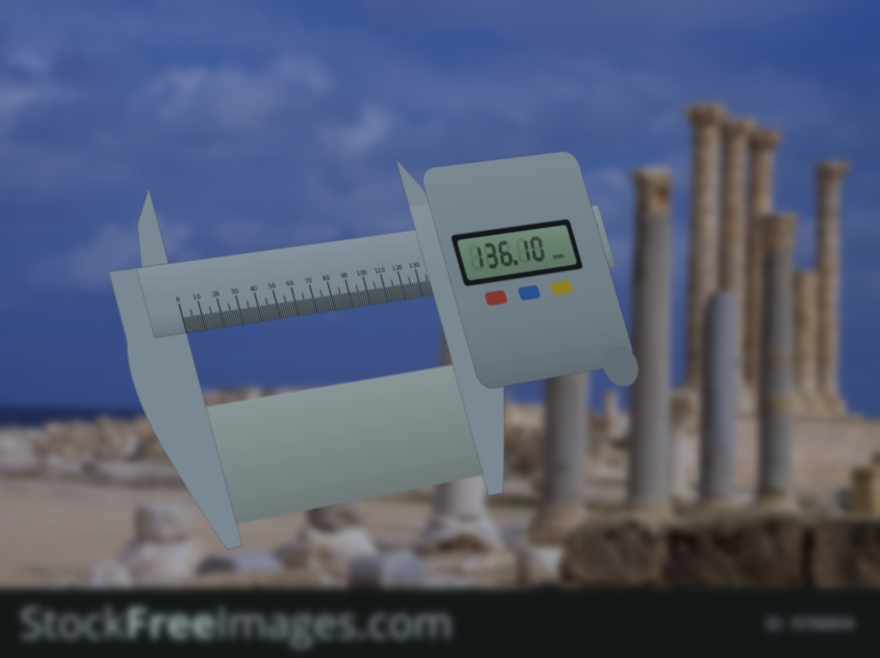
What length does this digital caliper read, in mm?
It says 136.10 mm
